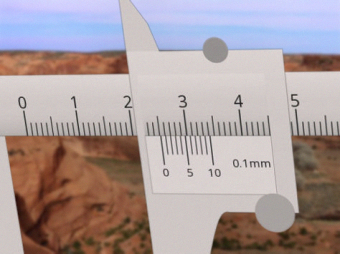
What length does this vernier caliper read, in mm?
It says 25.2 mm
